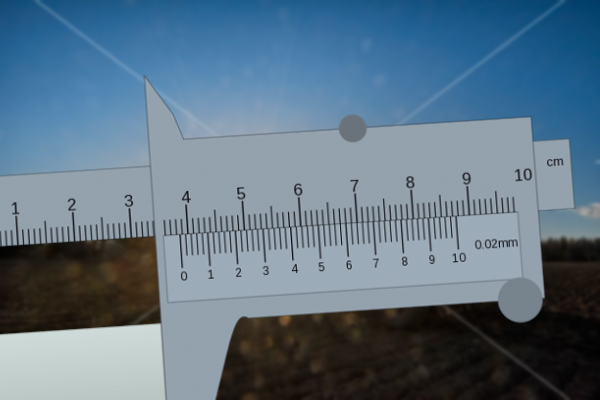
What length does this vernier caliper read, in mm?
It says 38.6 mm
